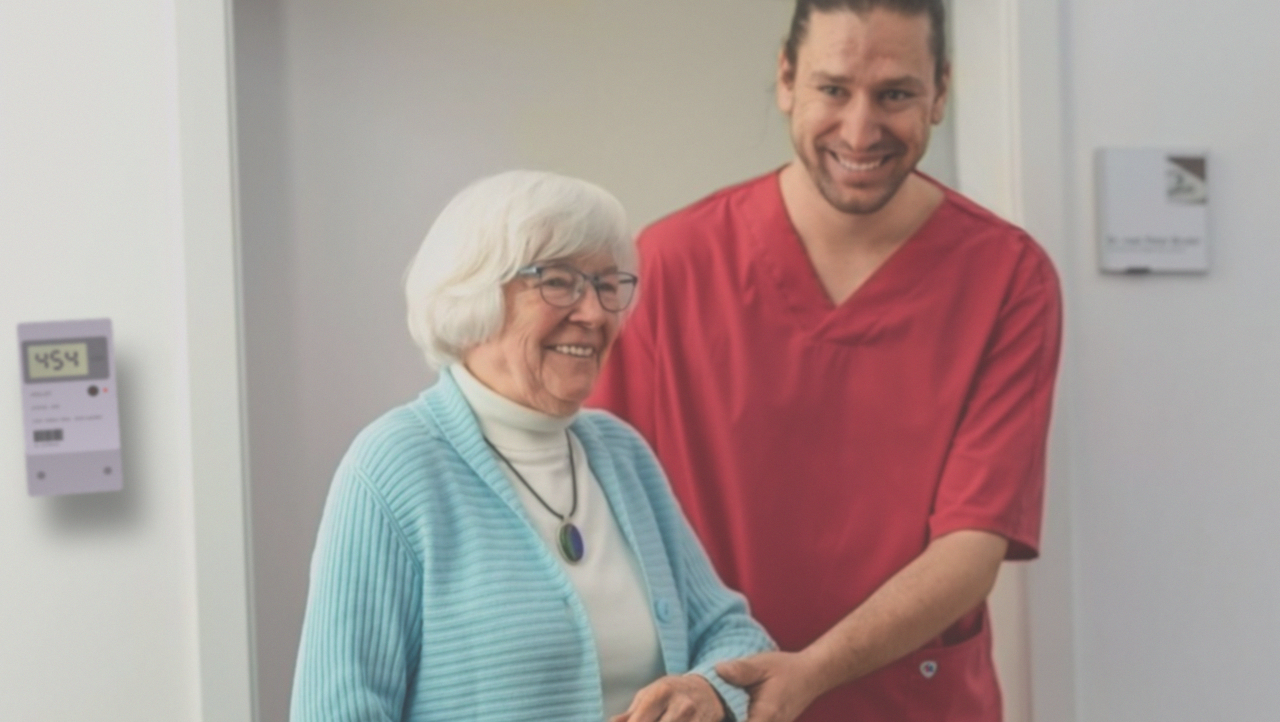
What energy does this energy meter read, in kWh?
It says 454 kWh
